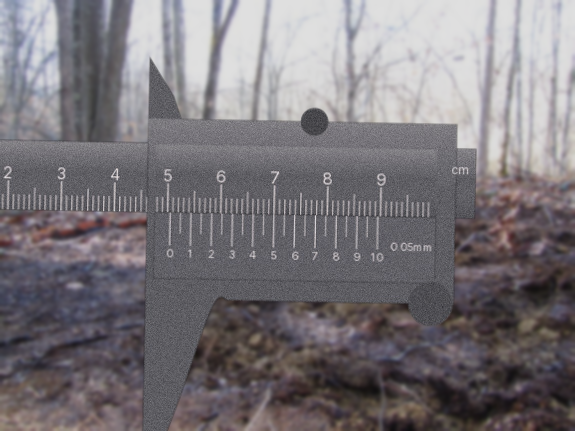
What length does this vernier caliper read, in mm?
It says 50.5 mm
